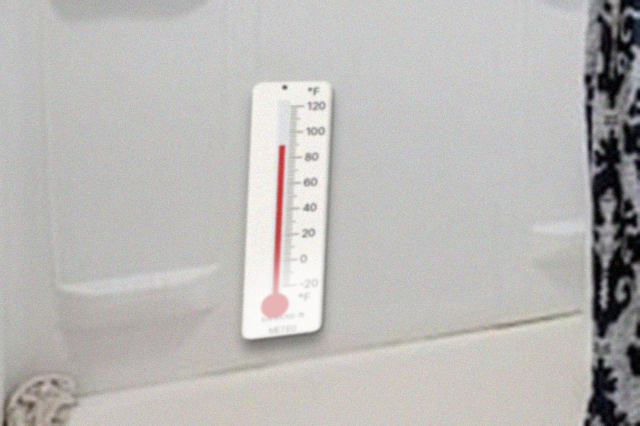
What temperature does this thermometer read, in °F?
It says 90 °F
